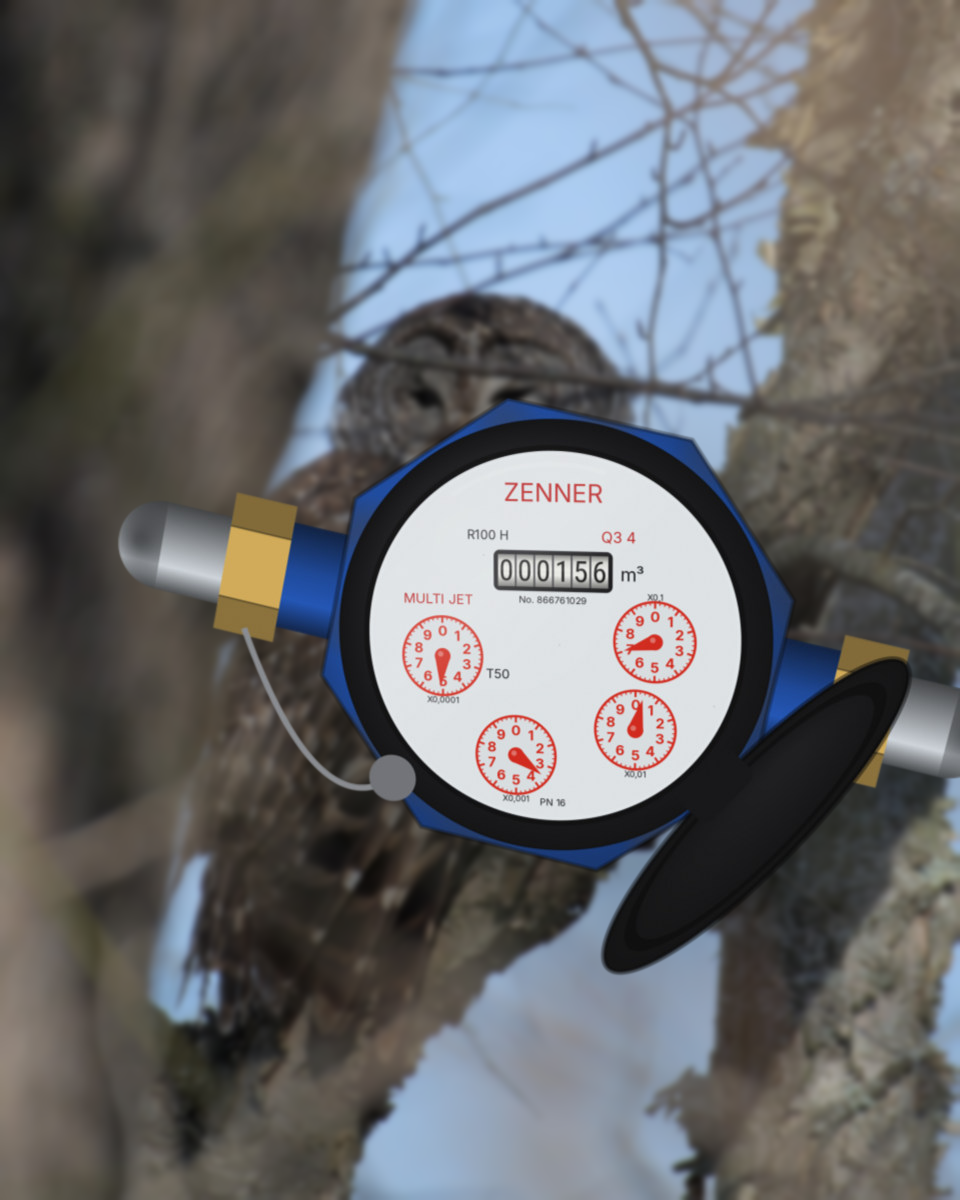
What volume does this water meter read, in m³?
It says 156.7035 m³
